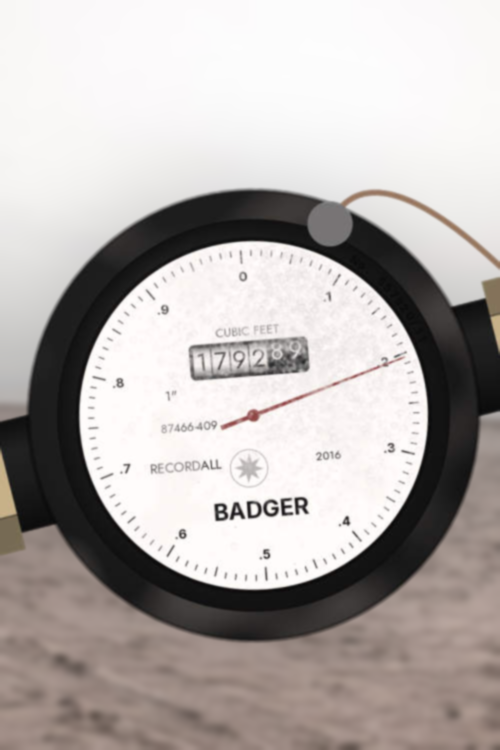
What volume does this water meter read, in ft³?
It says 179289.20 ft³
